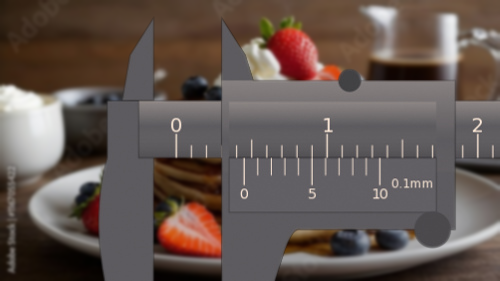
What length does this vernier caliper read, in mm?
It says 4.5 mm
